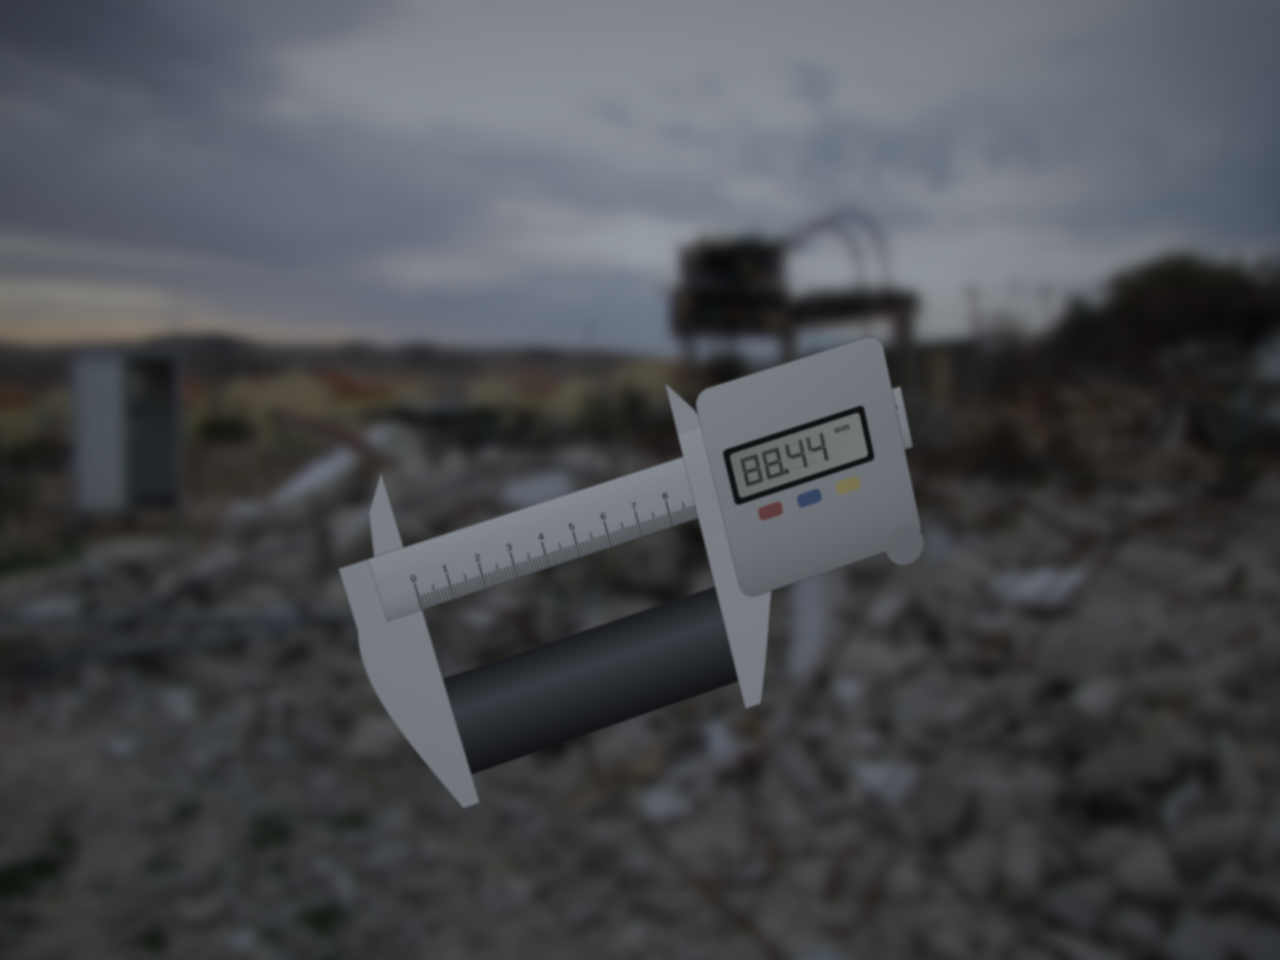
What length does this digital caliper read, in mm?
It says 88.44 mm
